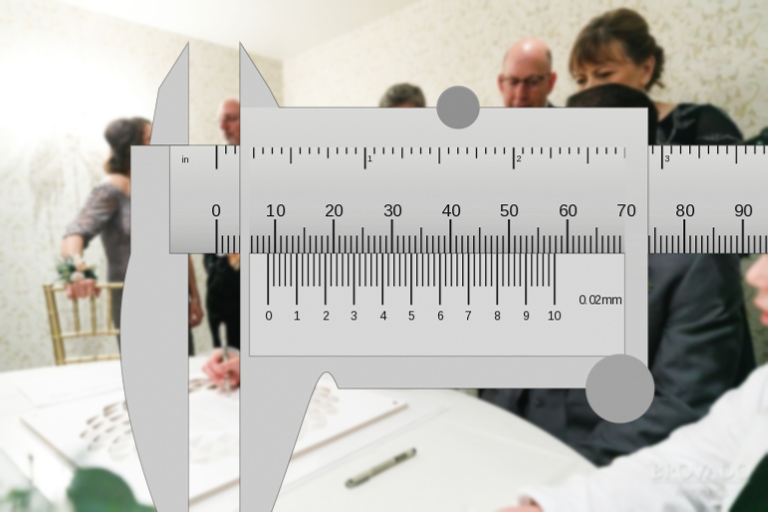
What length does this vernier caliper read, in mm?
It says 8.8 mm
